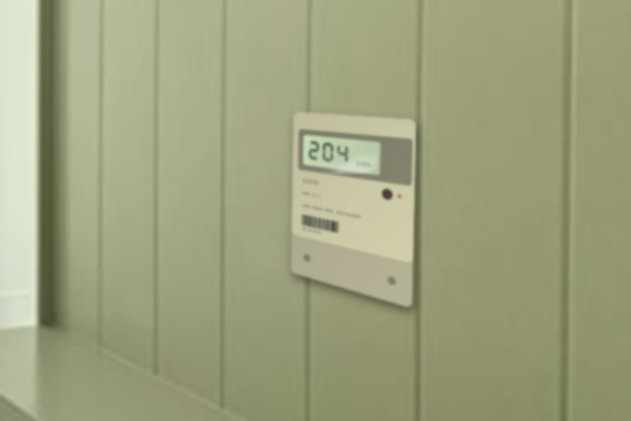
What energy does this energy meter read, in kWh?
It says 204 kWh
